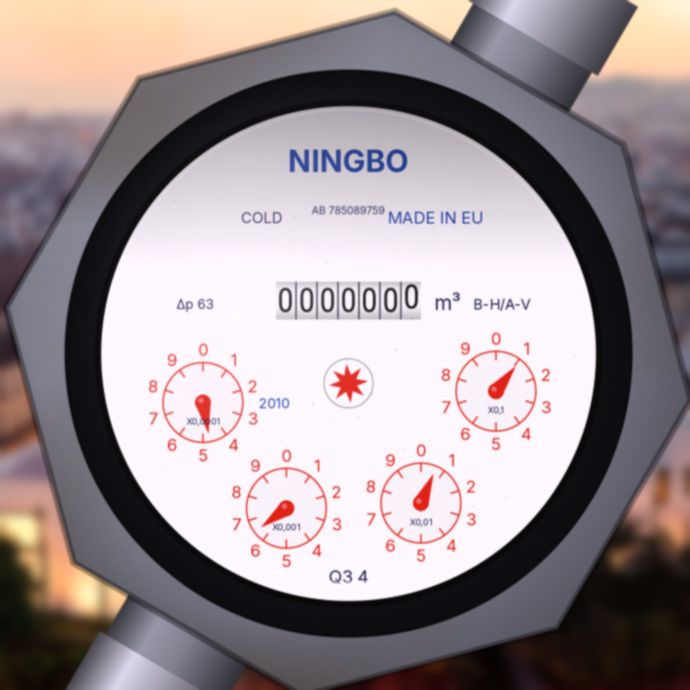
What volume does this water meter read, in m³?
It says 0.1064 m³
